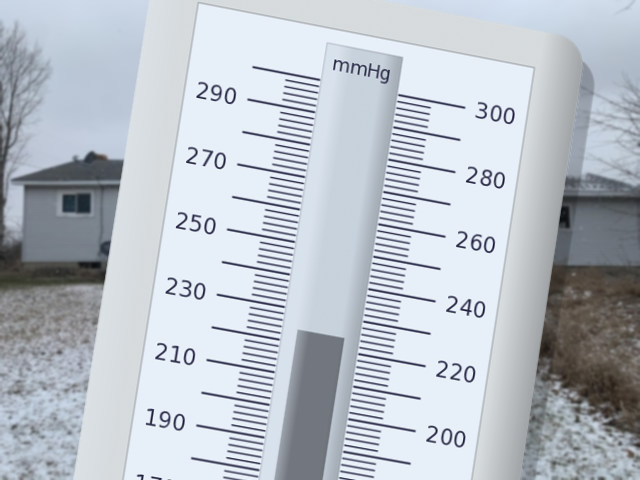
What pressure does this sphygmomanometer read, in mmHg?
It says 224 mmHg
